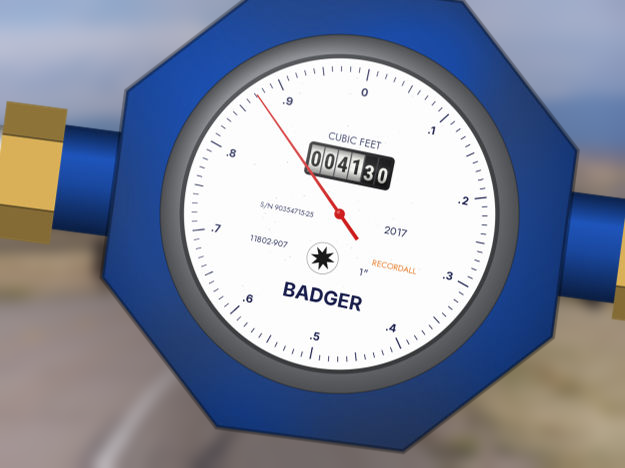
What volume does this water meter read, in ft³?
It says 4129.87 ft³
